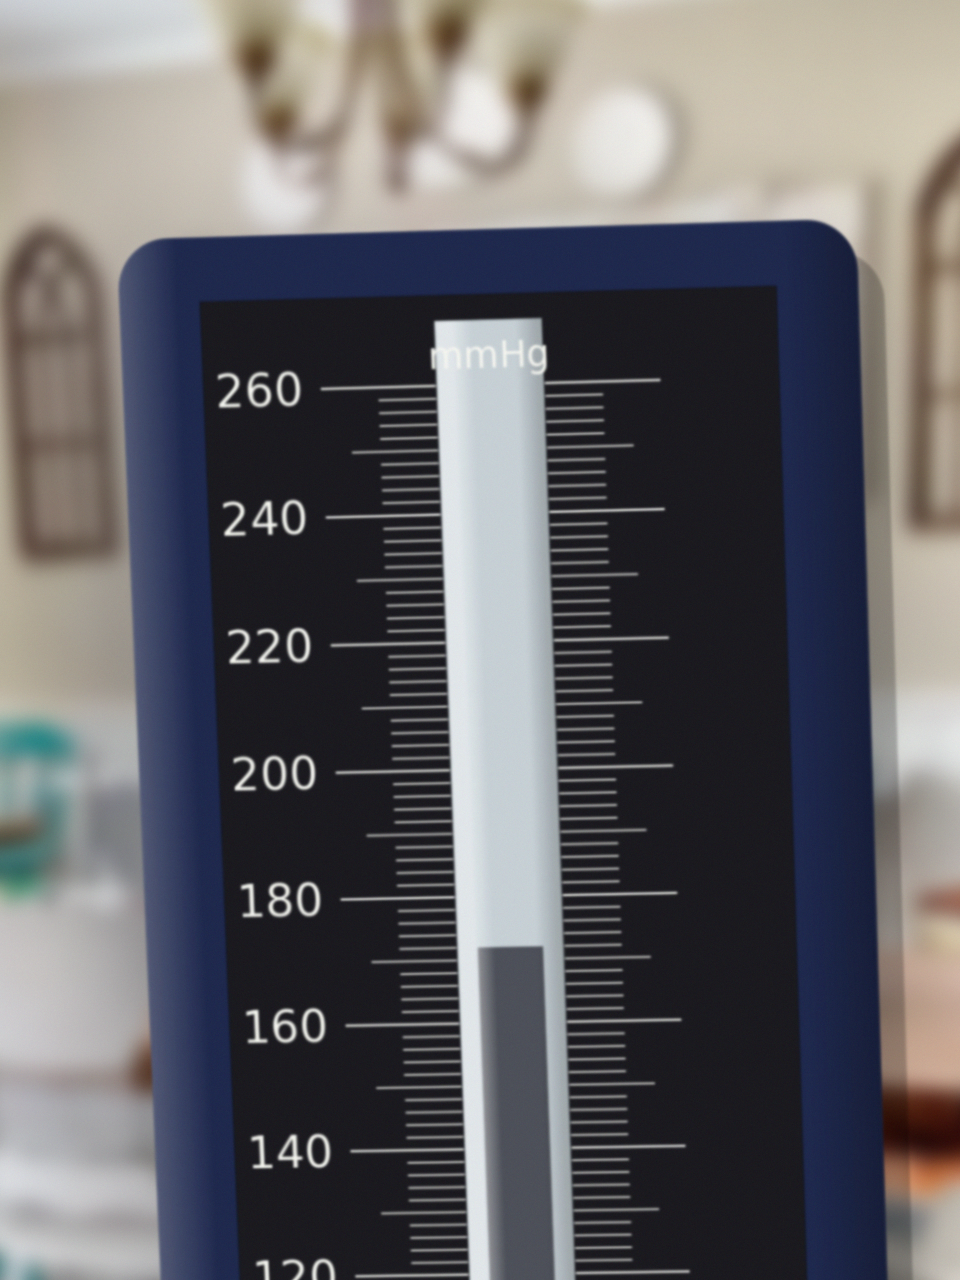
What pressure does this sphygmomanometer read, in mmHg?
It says 172 mmHg
